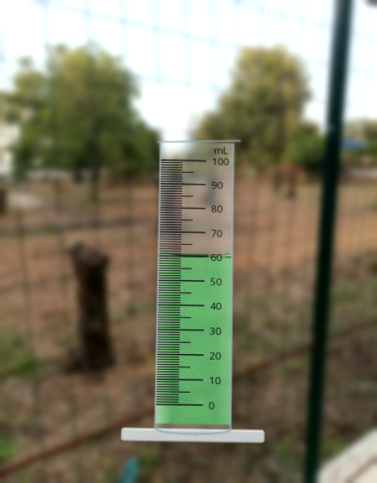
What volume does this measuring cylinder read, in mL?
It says 60 mL
